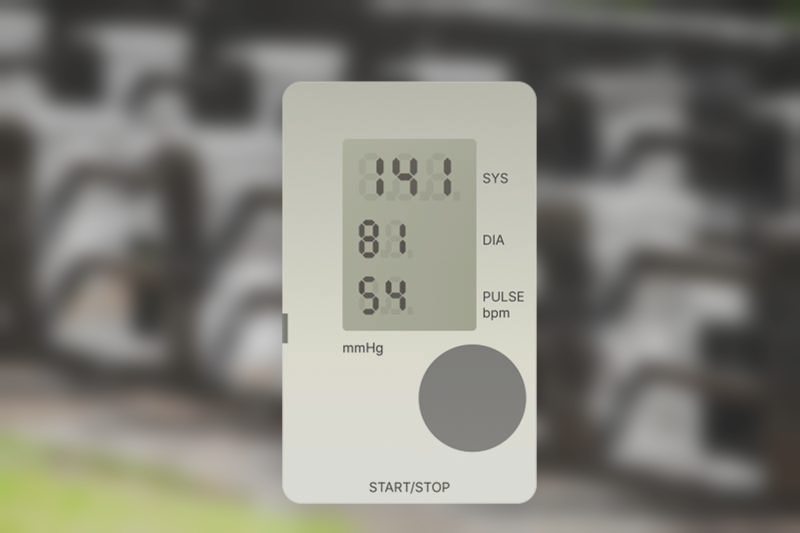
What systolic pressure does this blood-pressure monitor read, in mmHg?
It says 141 mmHg
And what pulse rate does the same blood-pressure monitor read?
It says 54 bpm
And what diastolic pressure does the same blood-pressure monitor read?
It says 81 mmHg
